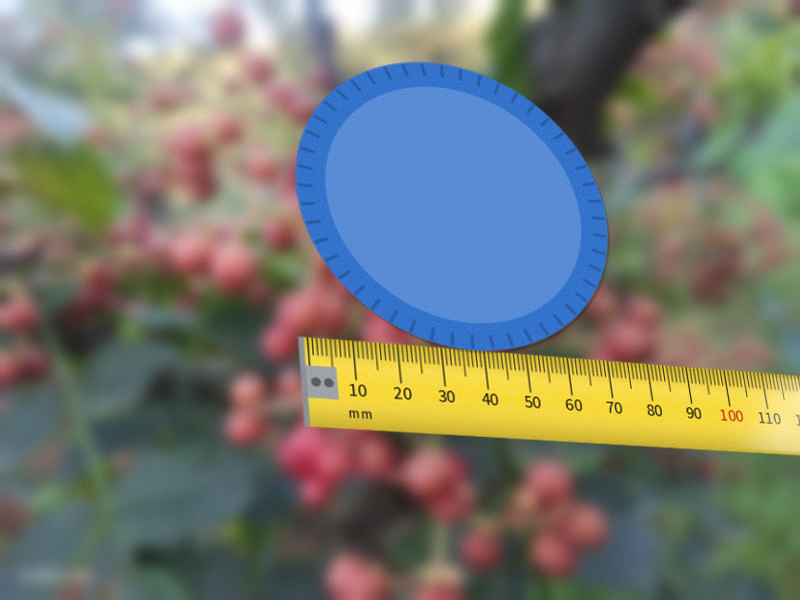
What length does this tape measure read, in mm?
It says 75 mm
